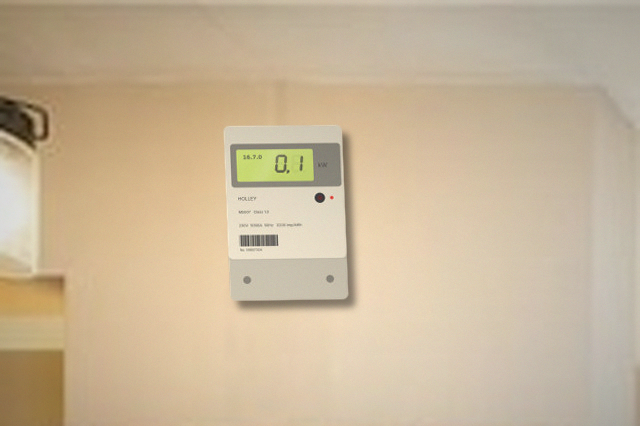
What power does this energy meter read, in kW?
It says 0.1 kW
